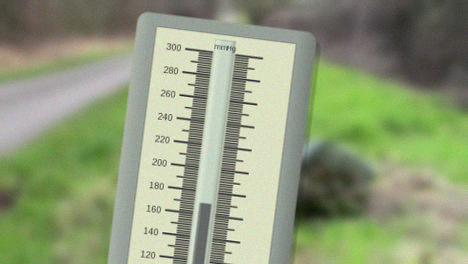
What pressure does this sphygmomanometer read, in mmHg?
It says 170 mmHg
